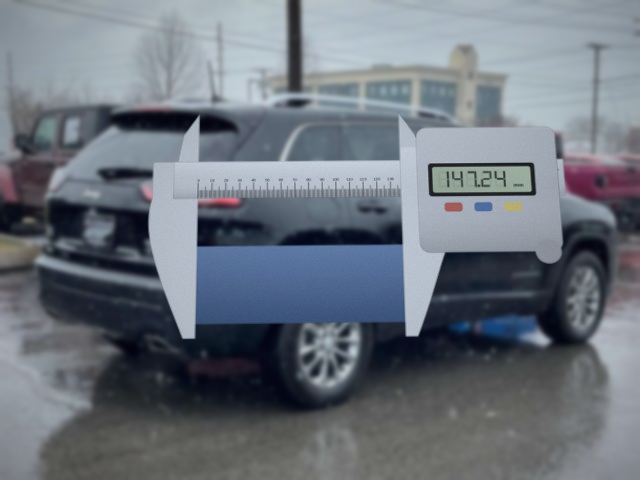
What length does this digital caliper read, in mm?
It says 147.24 mm
